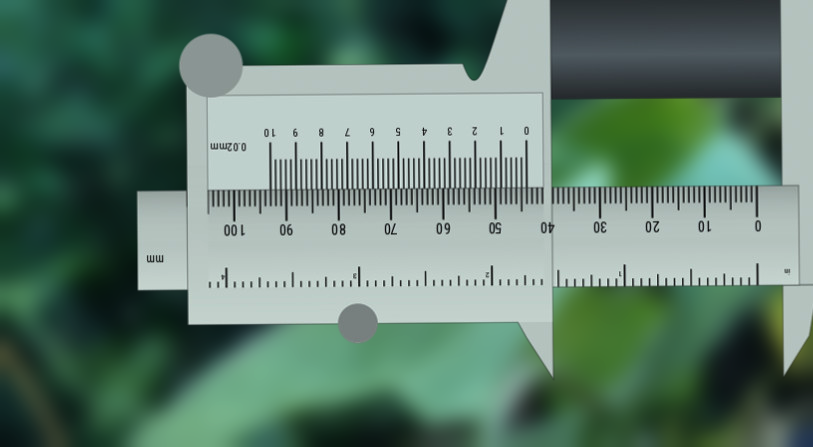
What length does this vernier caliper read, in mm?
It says 44.0 mm
